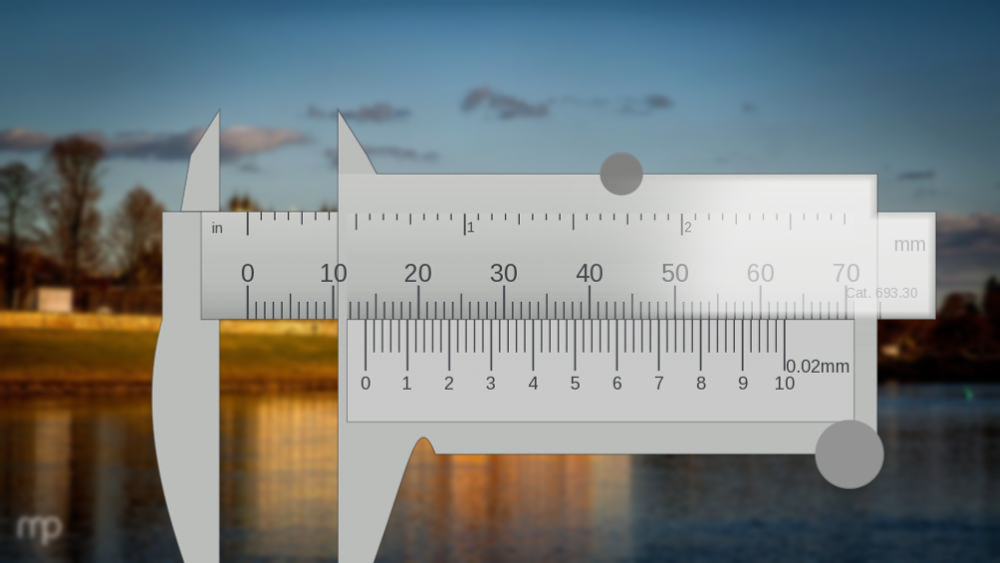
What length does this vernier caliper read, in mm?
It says 13.8 mm
